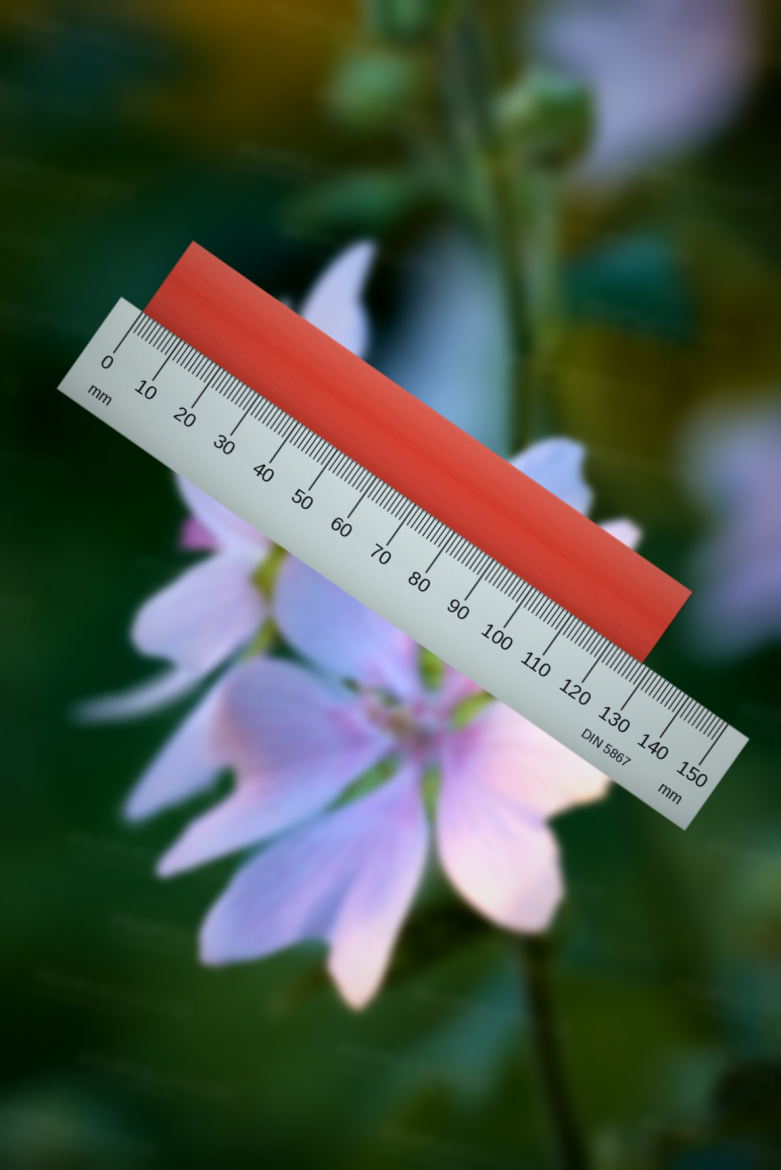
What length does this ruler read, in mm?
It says 128 mm
